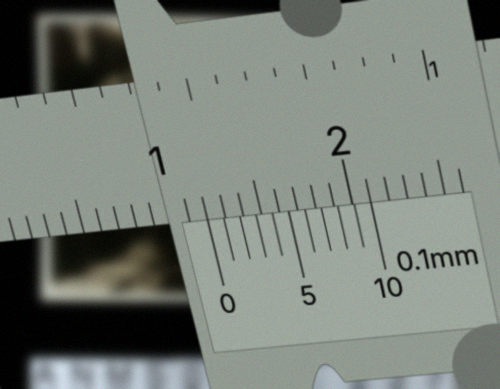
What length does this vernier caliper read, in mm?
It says 12.0 mm
